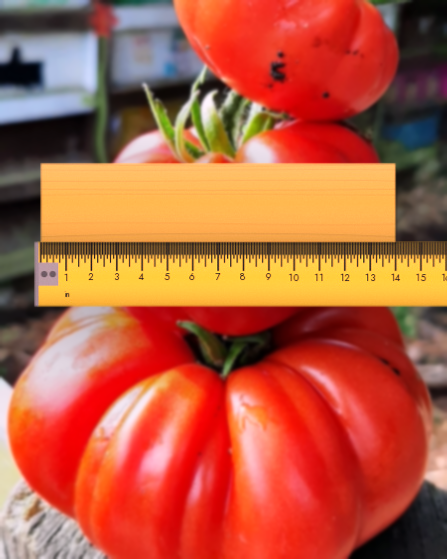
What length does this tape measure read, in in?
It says 14 in
